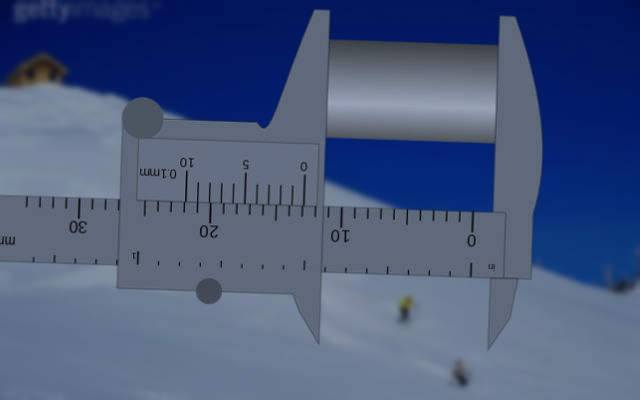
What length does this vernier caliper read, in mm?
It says 12.9 mm
